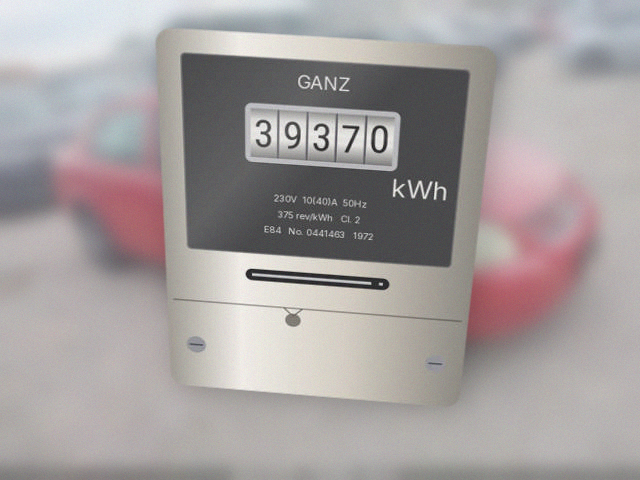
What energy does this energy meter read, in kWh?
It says 39370 kWh
